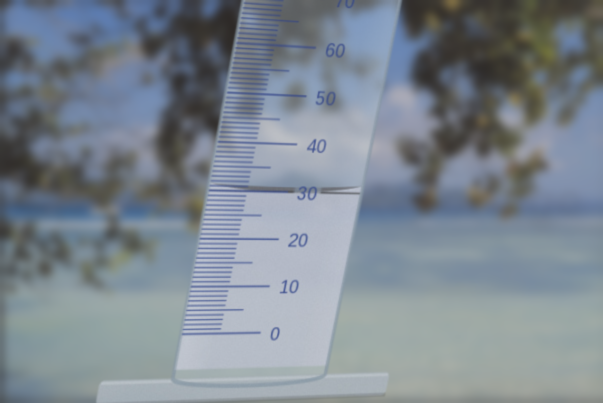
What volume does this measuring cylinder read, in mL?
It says 30 mL
